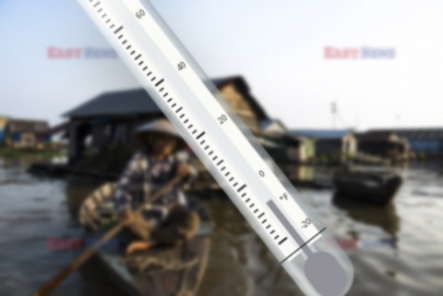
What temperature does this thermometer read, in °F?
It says -8 °F
